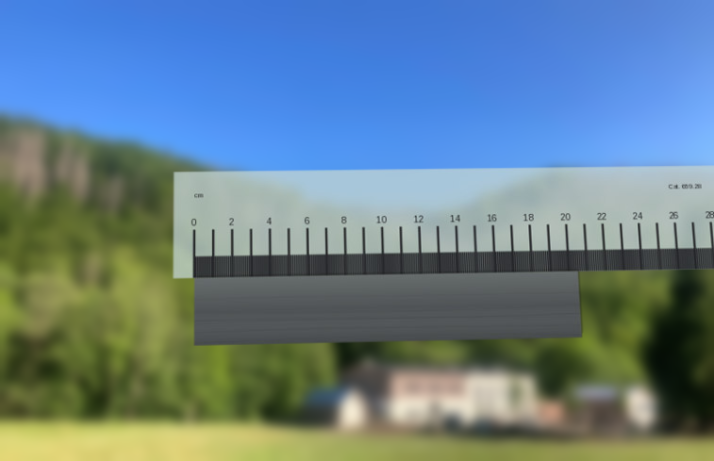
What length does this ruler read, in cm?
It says 20.5 cm
